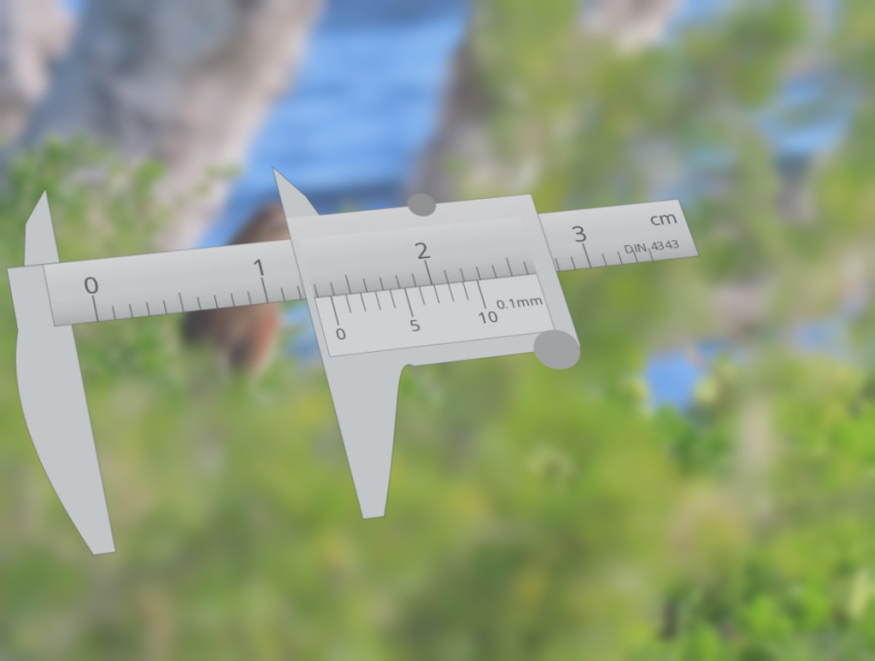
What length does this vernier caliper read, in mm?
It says 13.8 mm
